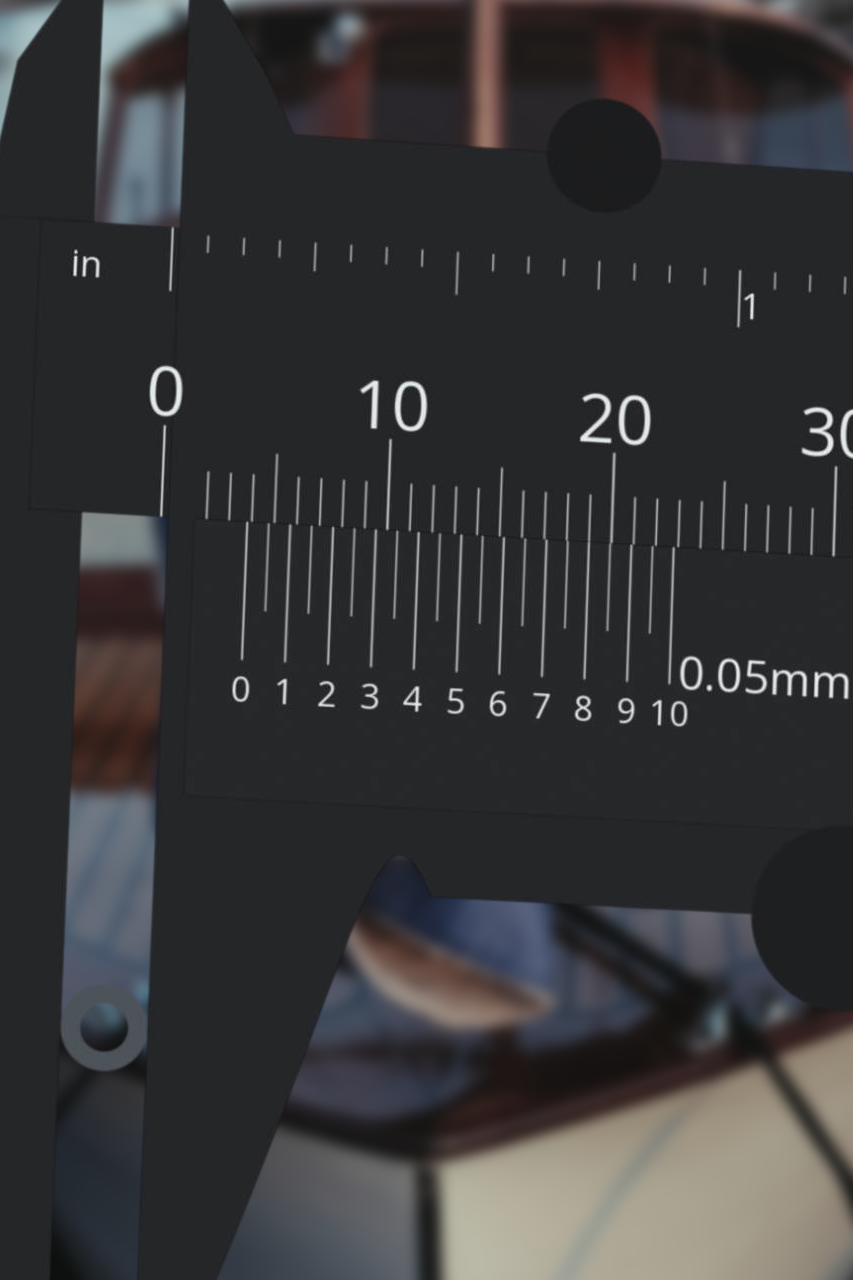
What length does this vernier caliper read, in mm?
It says 3.8 mm
